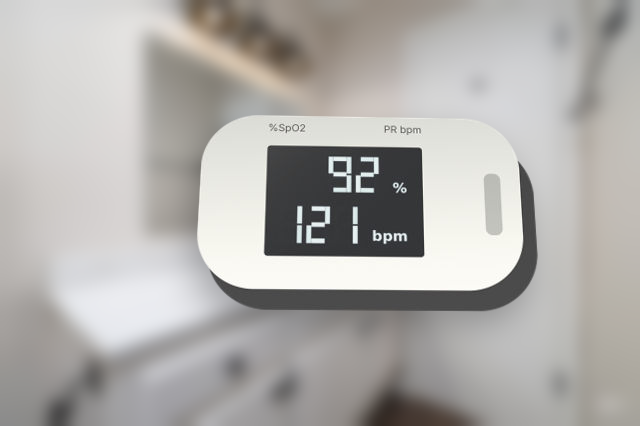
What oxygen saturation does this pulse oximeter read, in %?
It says 92 %
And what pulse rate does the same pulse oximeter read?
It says 121 bpm
